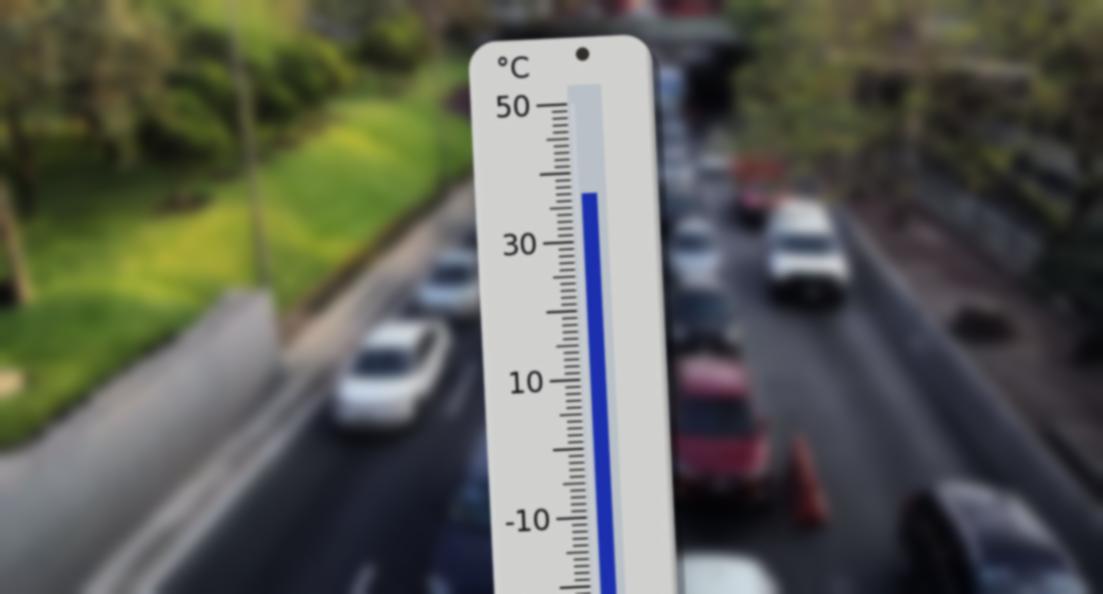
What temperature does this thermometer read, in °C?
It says 37 °C
